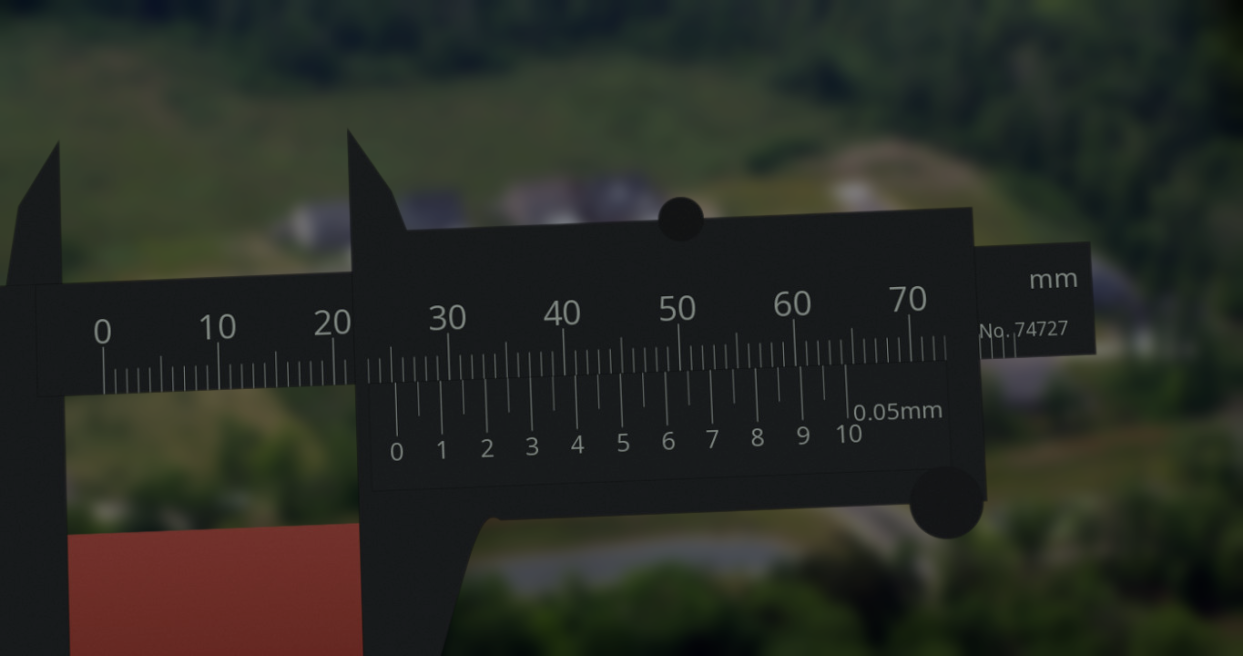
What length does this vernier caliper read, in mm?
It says 25.3 mm
